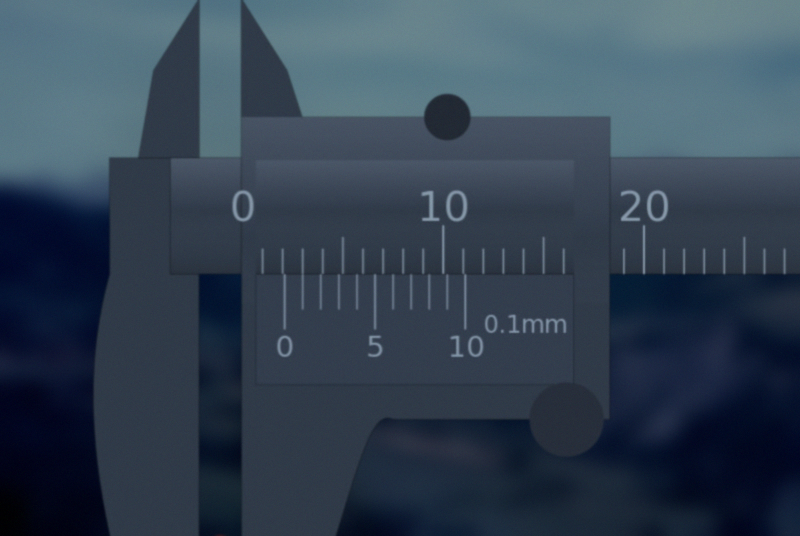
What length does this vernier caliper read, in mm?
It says 2.1 mm
